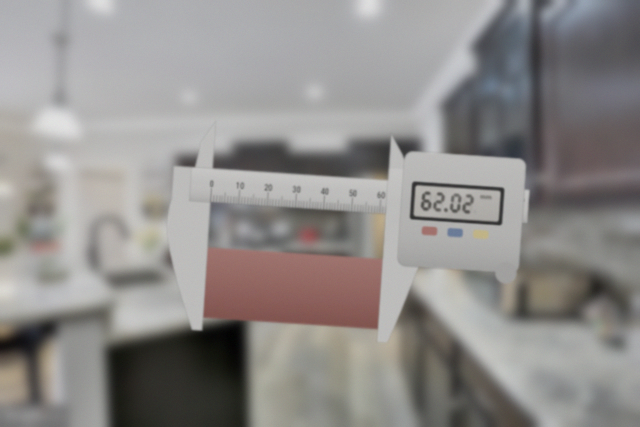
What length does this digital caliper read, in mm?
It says 62.02 mm
